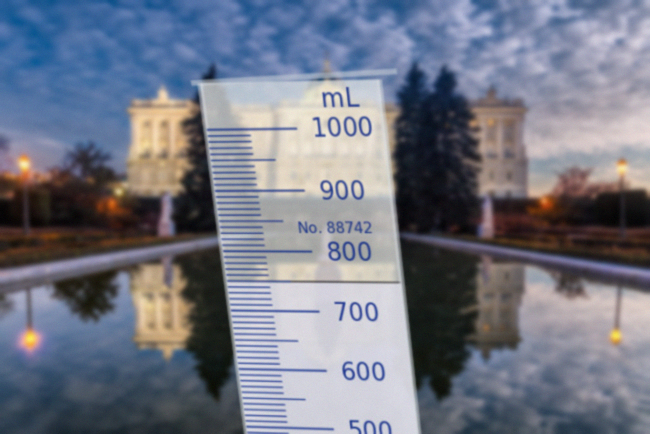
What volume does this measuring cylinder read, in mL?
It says 750 mL
